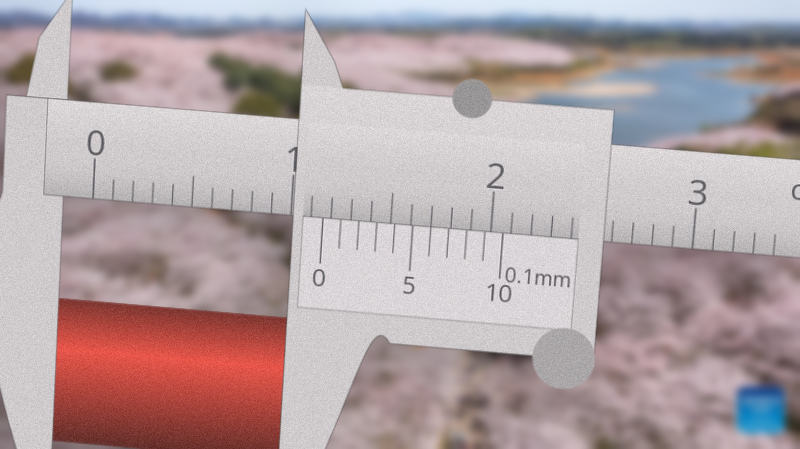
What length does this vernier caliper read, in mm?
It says 11.6 mm
